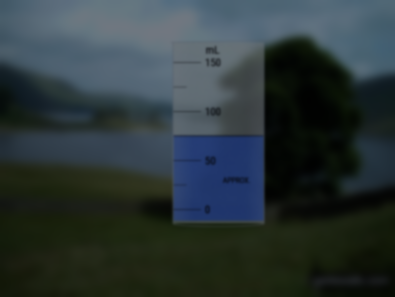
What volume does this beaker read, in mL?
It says 75 mL
